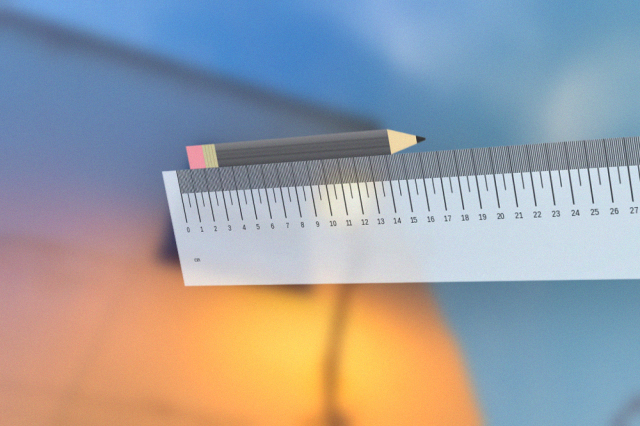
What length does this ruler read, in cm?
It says 15.5 cm
